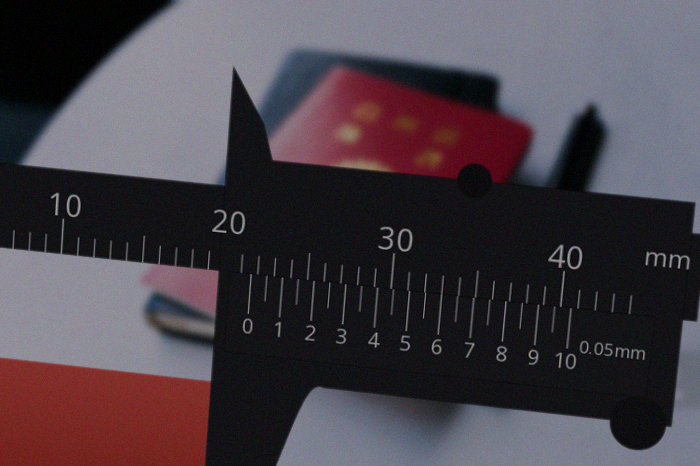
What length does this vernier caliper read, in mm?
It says 21.6 mm
